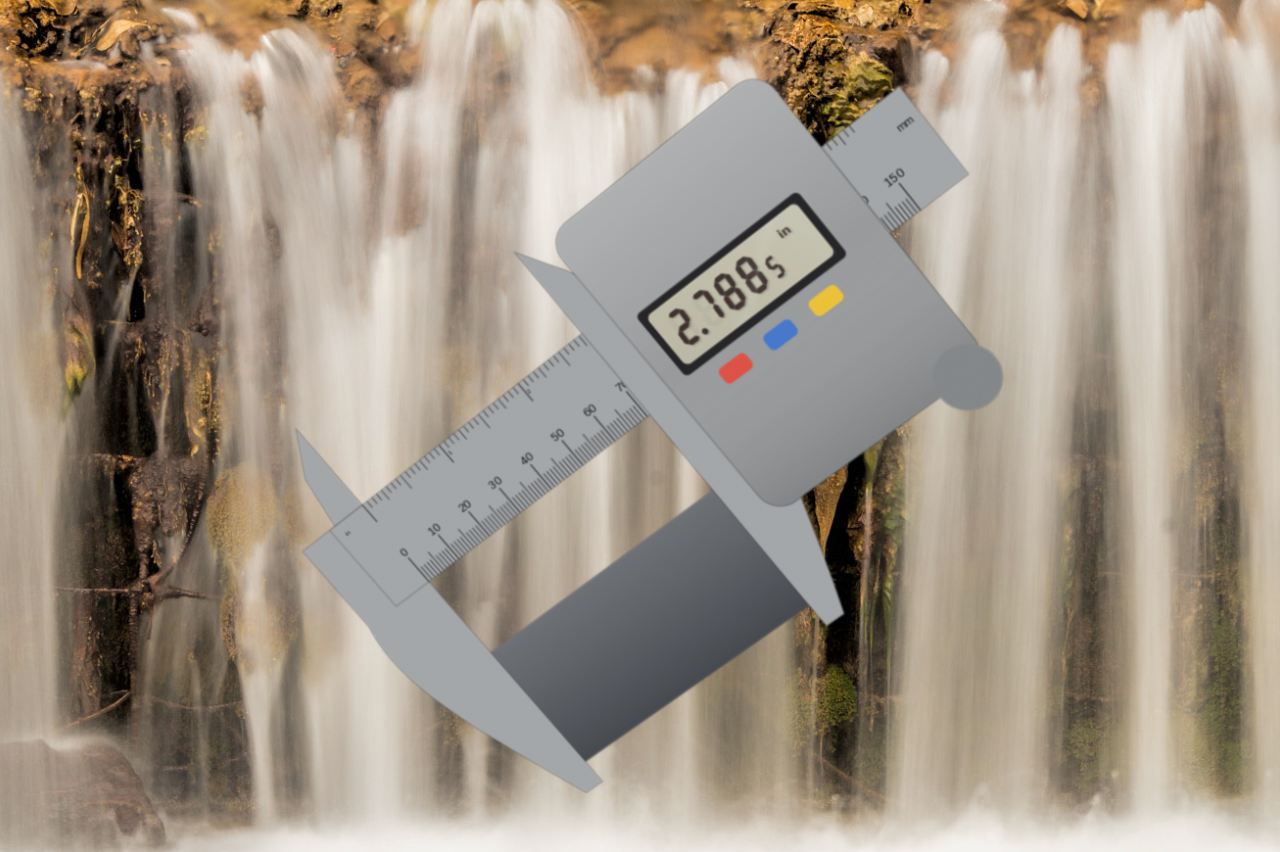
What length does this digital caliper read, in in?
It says 2.7885 in
